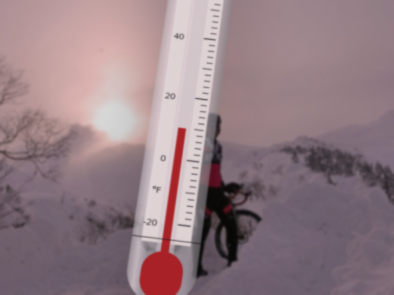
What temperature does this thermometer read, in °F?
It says 10 °F
